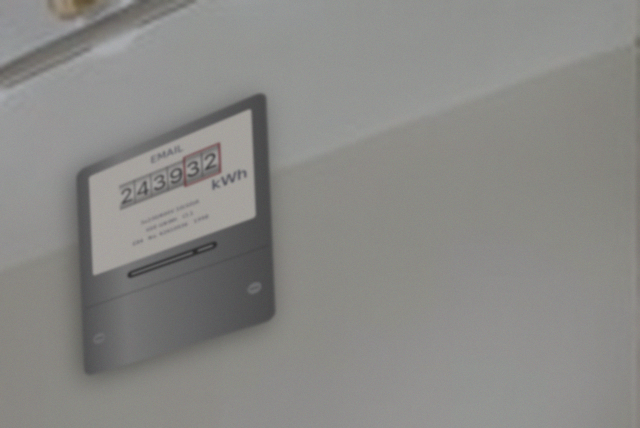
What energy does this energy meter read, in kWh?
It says 2439.32 kWh
